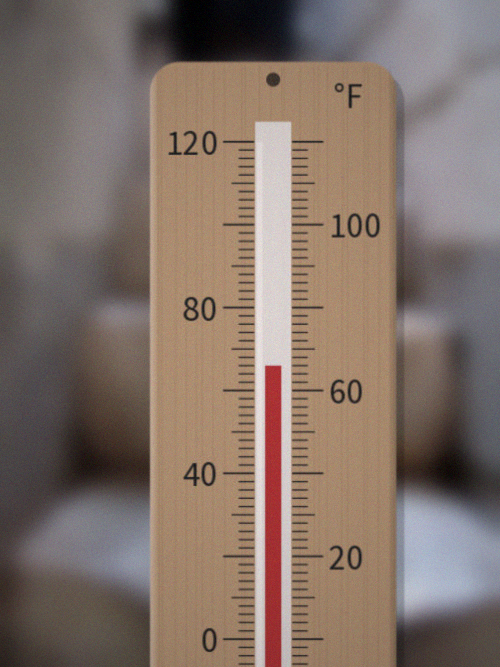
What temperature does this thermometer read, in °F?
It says 66 °F
